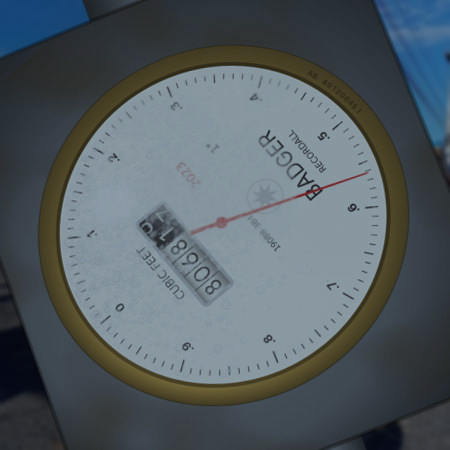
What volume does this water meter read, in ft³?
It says 806816.56 ft³
